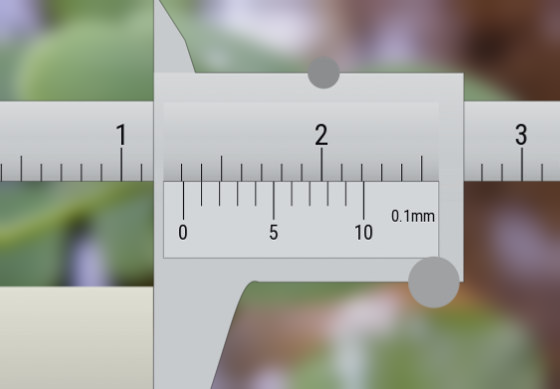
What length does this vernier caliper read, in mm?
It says 13.1 mm
